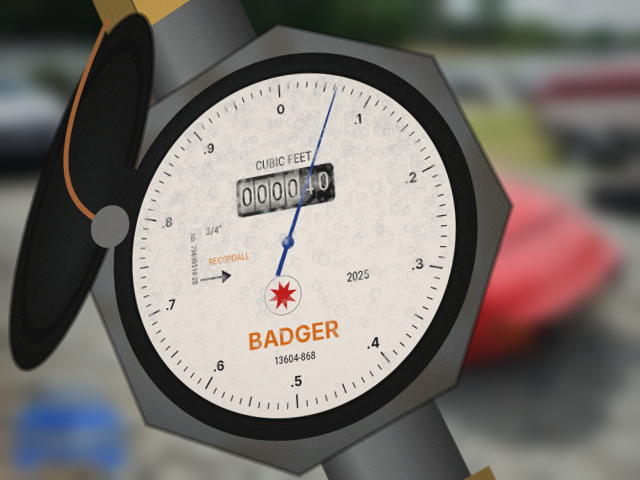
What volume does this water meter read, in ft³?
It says 40.06 ft³
